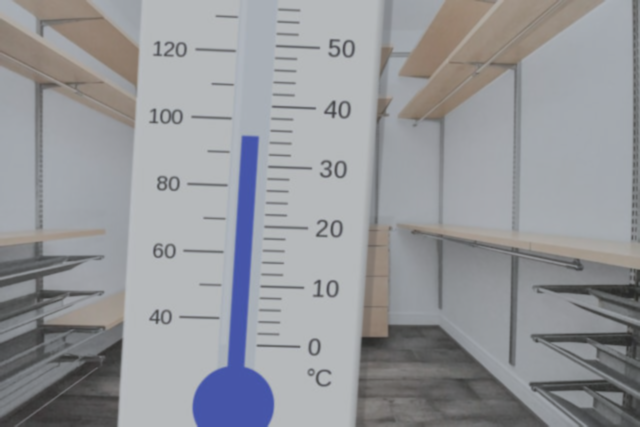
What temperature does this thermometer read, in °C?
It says 35 °C
